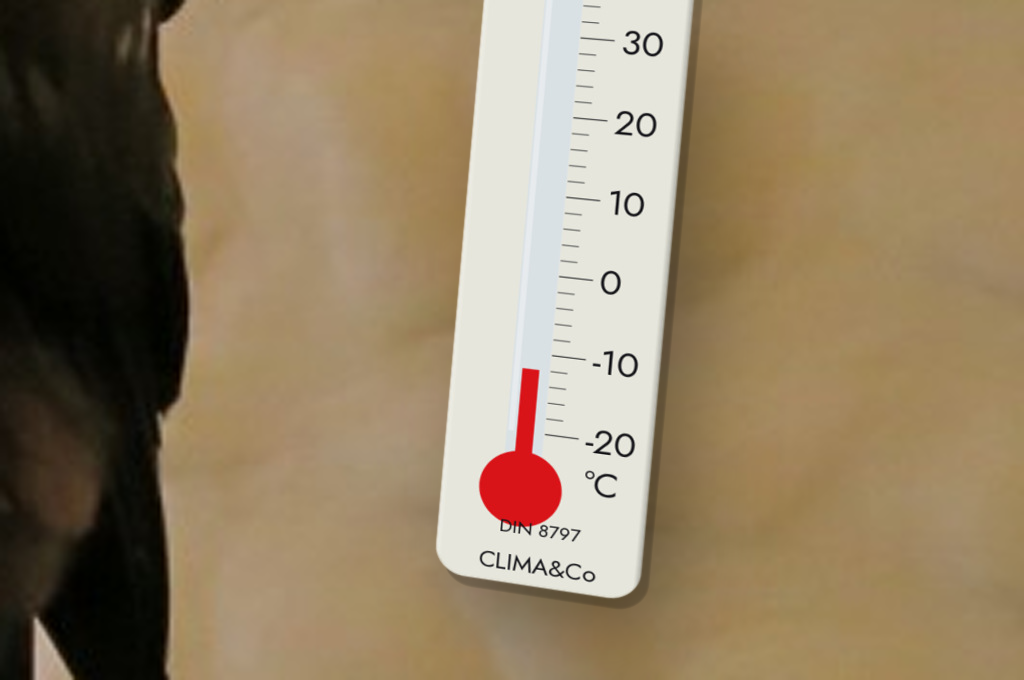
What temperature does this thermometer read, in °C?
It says -12 °C
